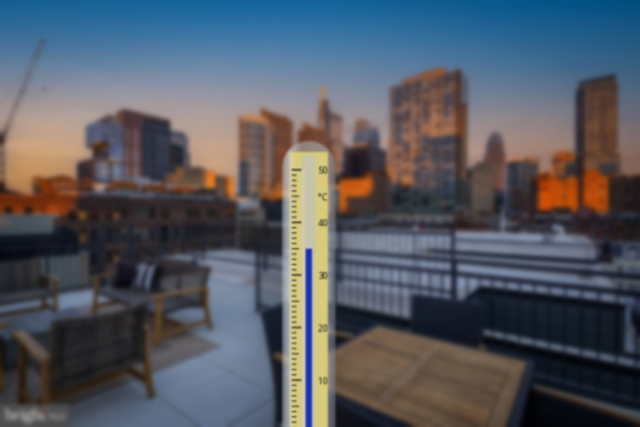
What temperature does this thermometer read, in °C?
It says 35 °C
